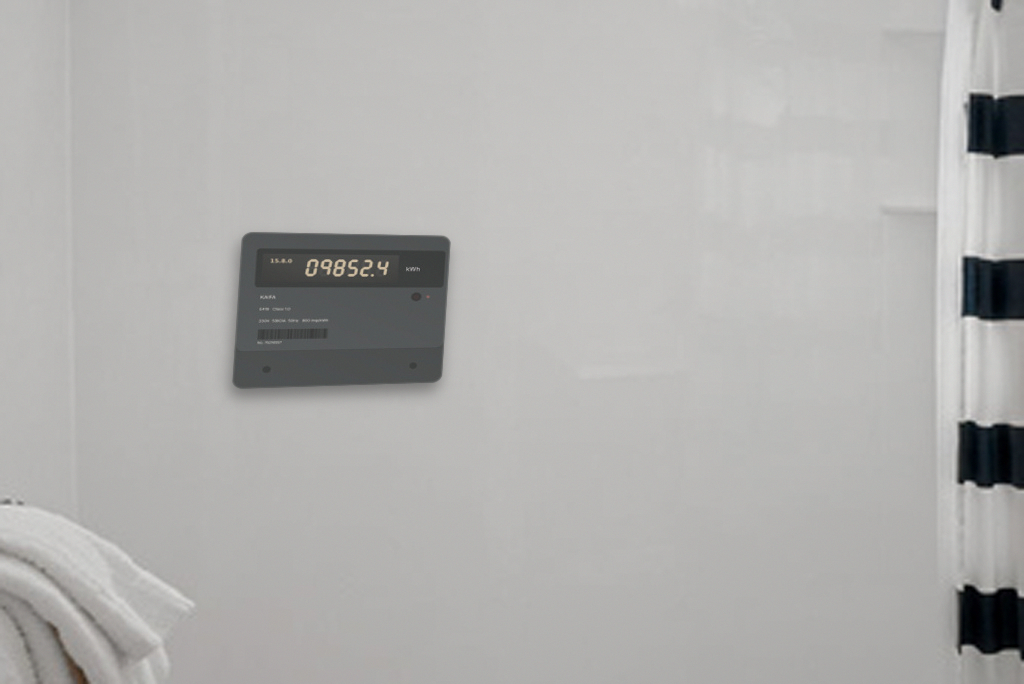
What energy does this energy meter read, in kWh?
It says 9852.4 kWh
